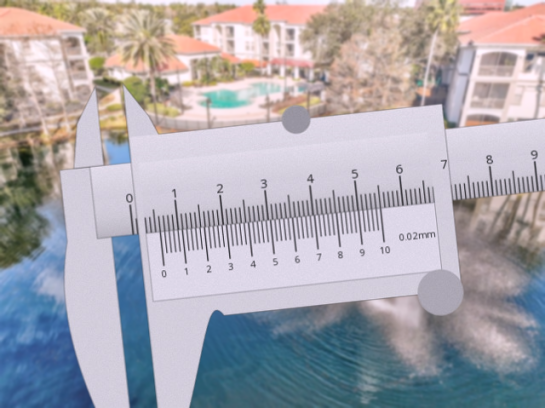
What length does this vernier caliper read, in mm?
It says 6.0 mm
